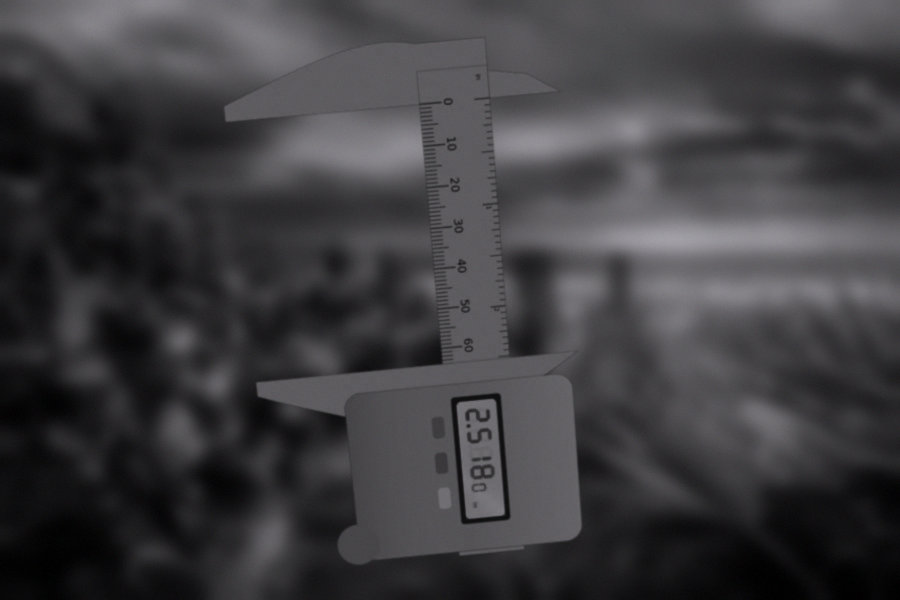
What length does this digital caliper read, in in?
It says 2.5180 in
